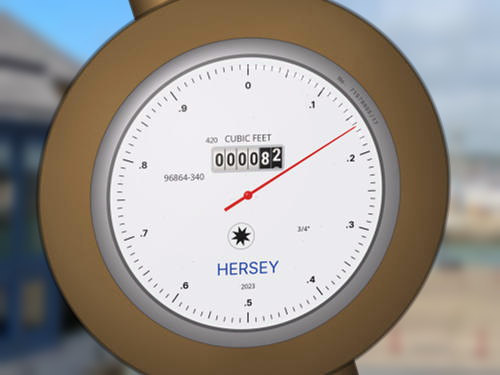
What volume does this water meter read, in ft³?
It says 82.16 ft³
